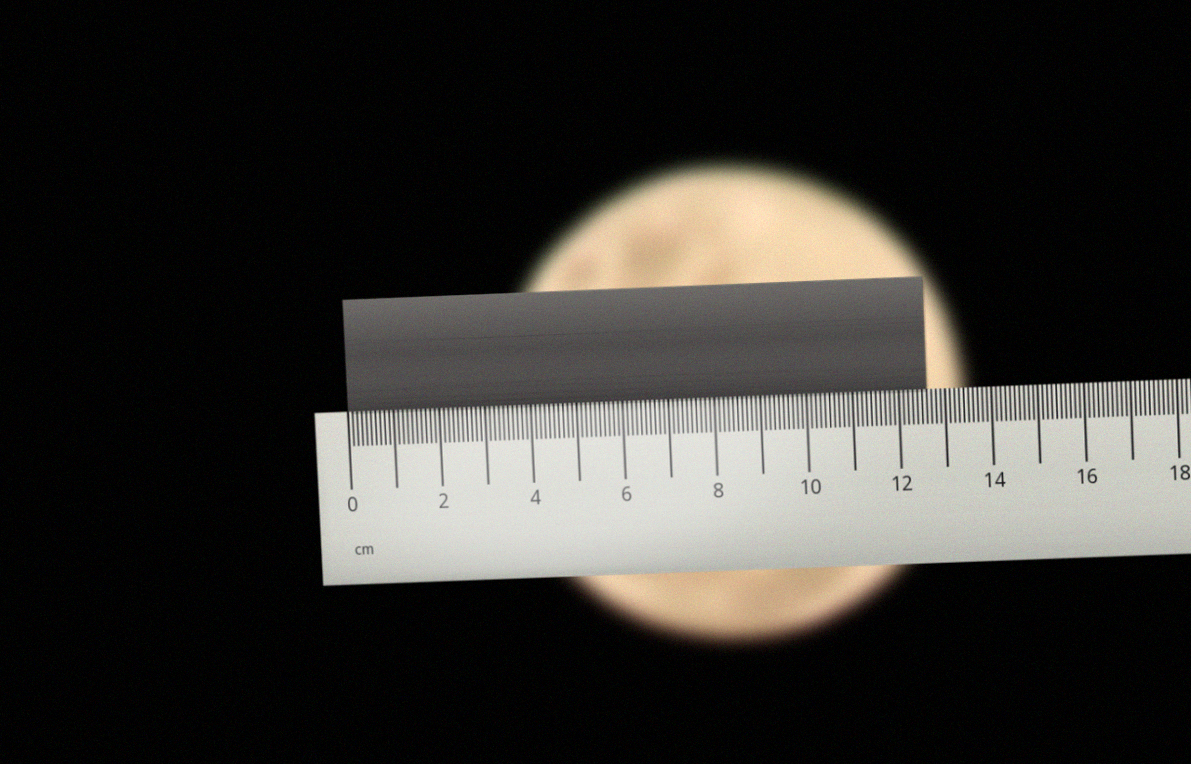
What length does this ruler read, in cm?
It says 12.6 cm
